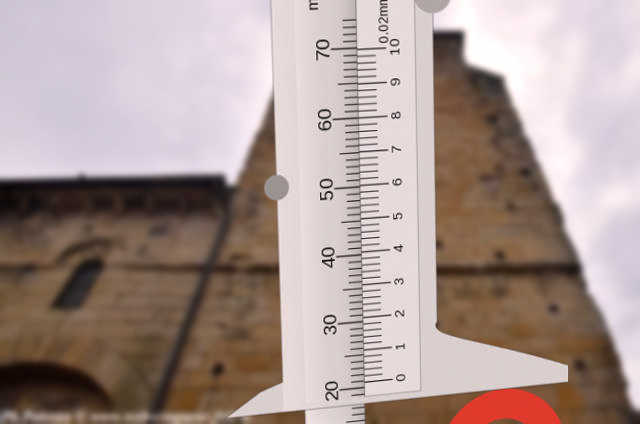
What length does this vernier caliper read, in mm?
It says 20.8 mm
